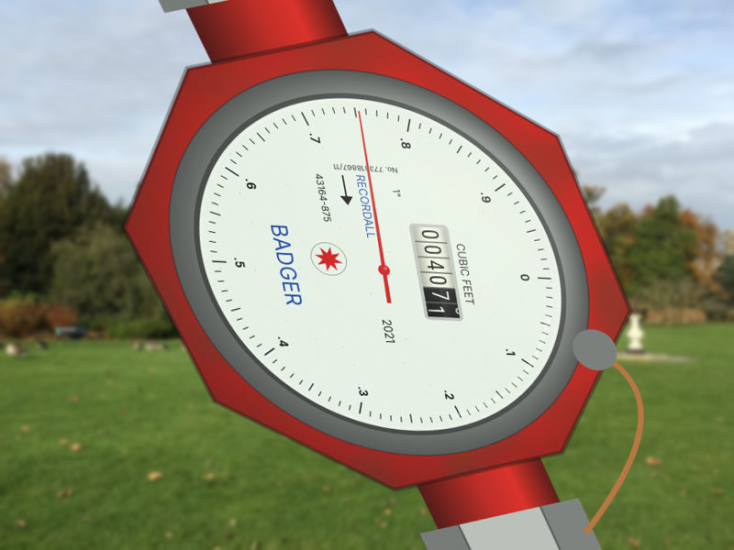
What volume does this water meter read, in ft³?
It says 4070.75 ft³
